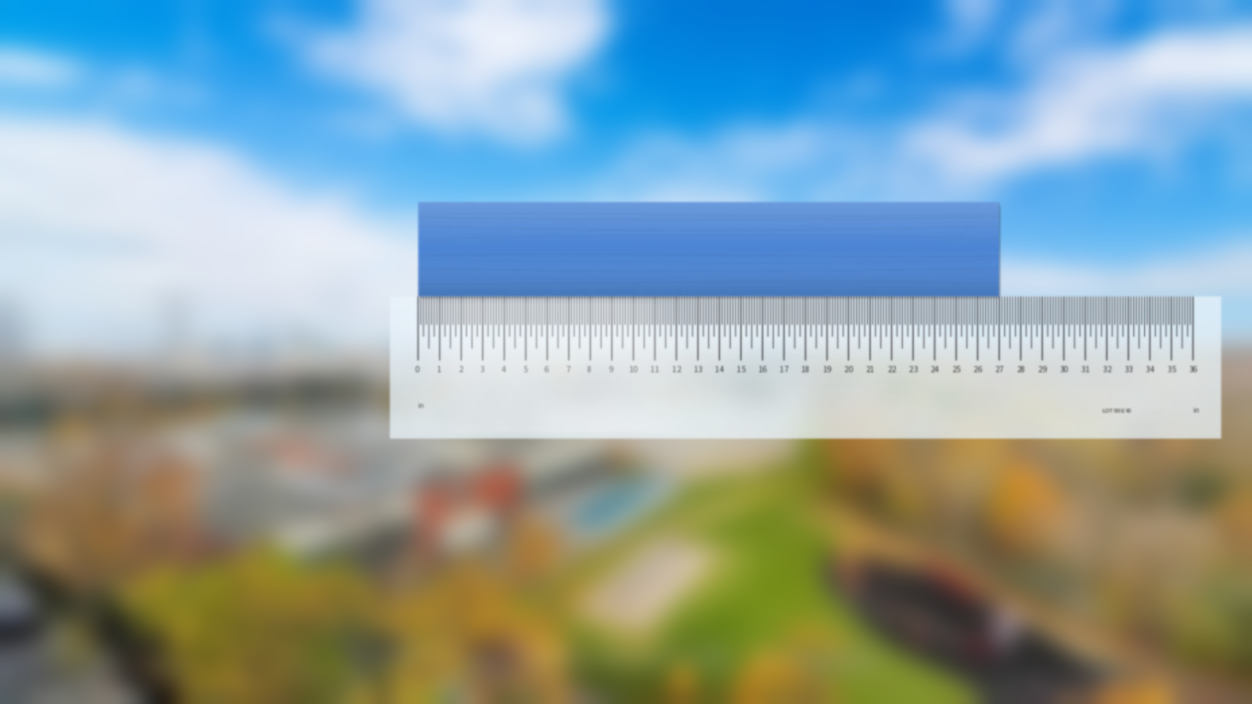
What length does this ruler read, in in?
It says 27 in
